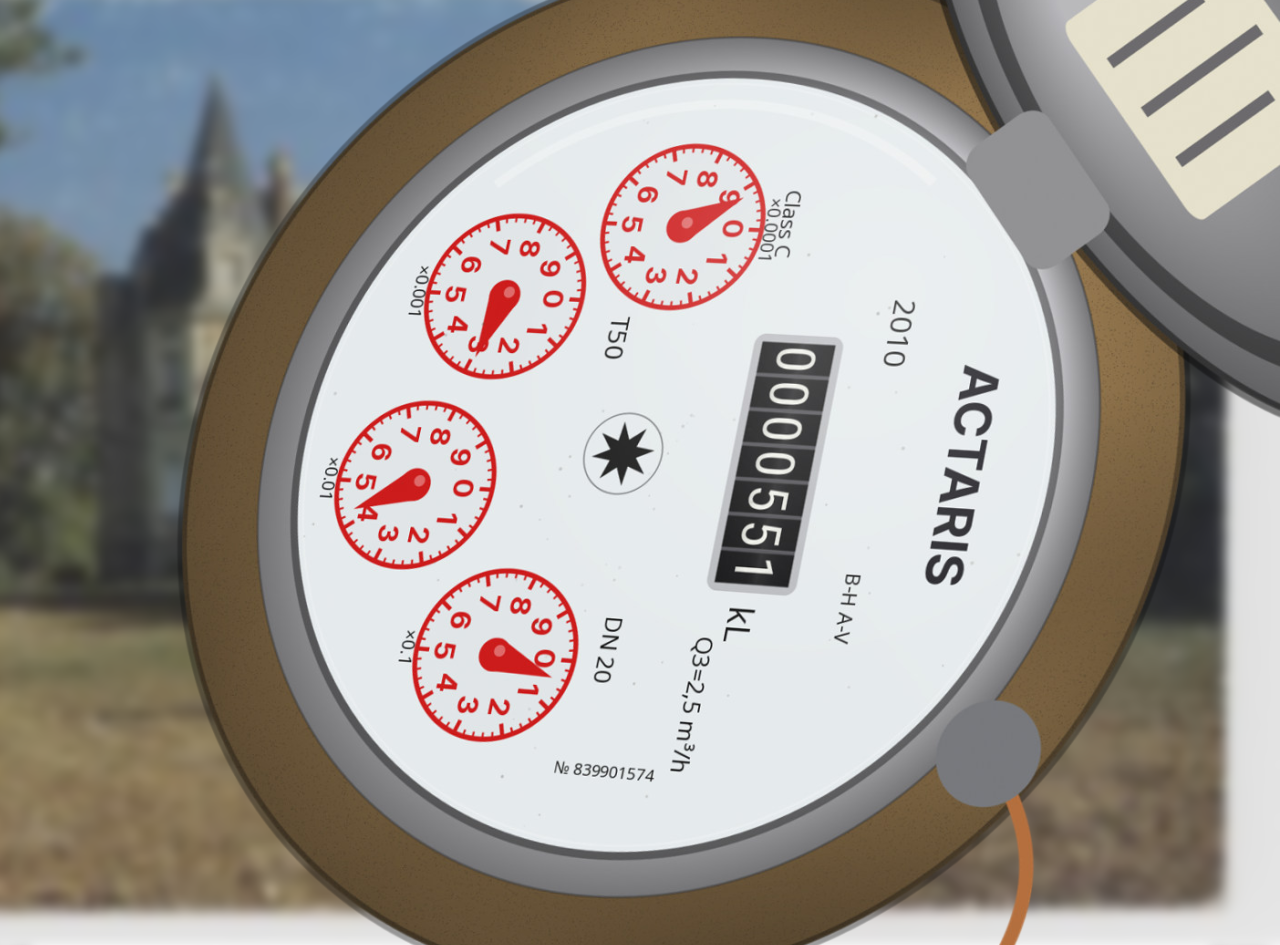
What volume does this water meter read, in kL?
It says 551.0429 kL
